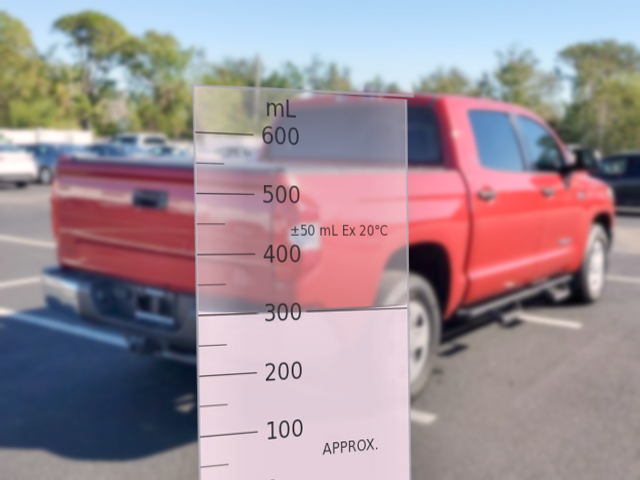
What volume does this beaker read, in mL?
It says 300 mL
